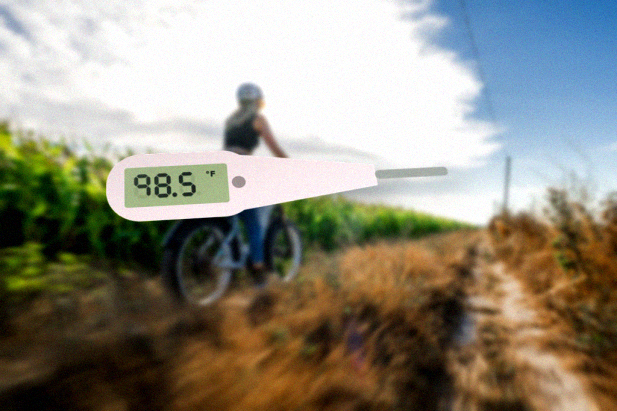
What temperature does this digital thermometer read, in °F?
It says 98.5 °F
